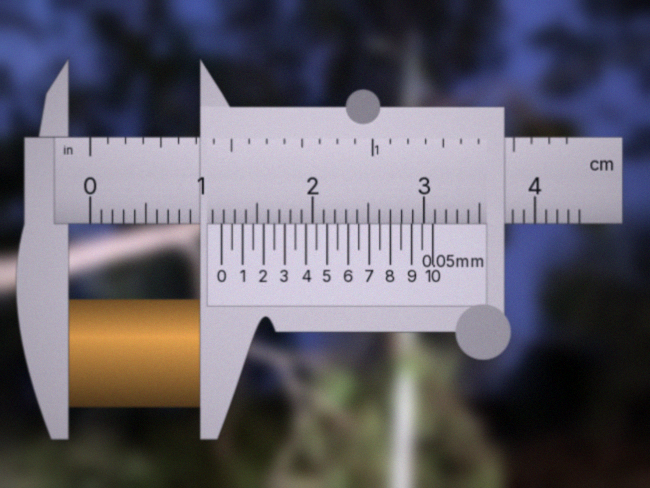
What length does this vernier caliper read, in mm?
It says 11.8 mm
